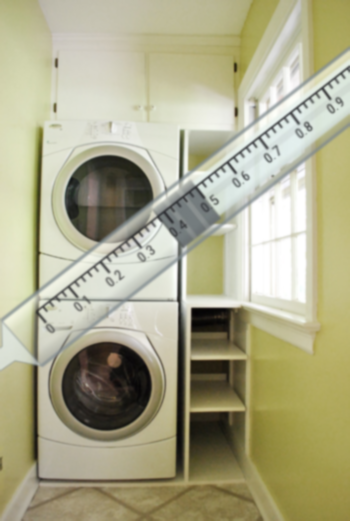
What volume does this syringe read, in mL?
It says 0.38 mL
